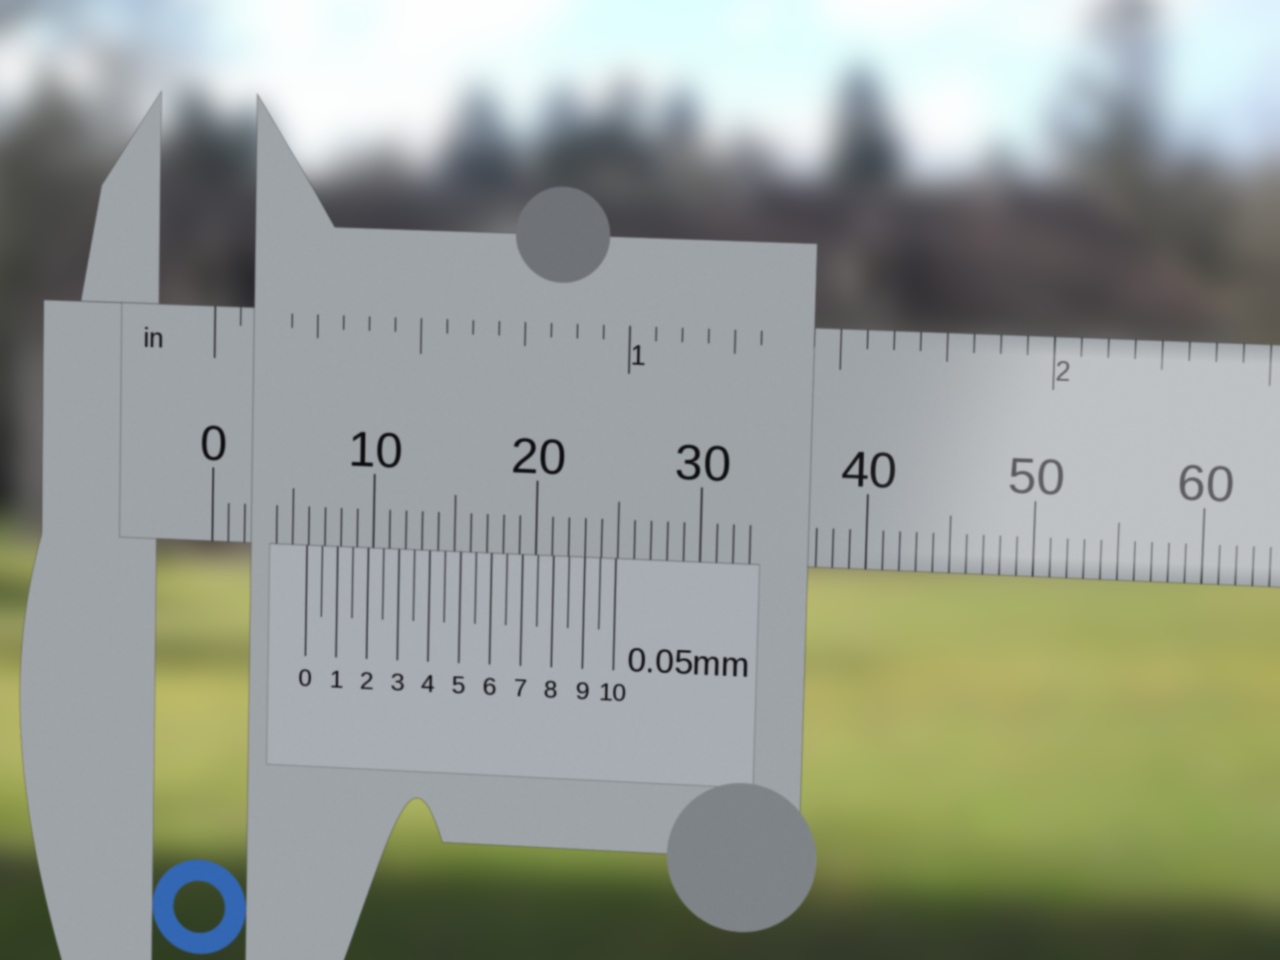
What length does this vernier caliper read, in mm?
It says 5.9 mm
